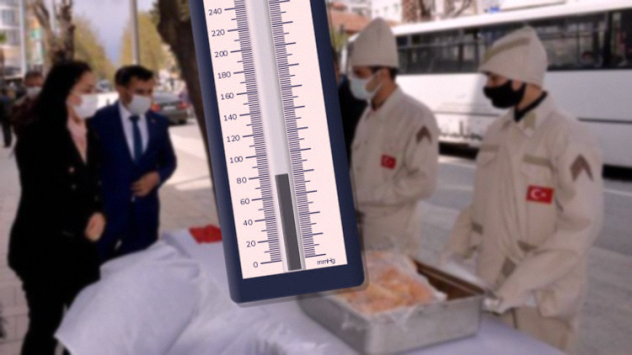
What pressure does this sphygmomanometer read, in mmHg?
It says 80 mmHg
